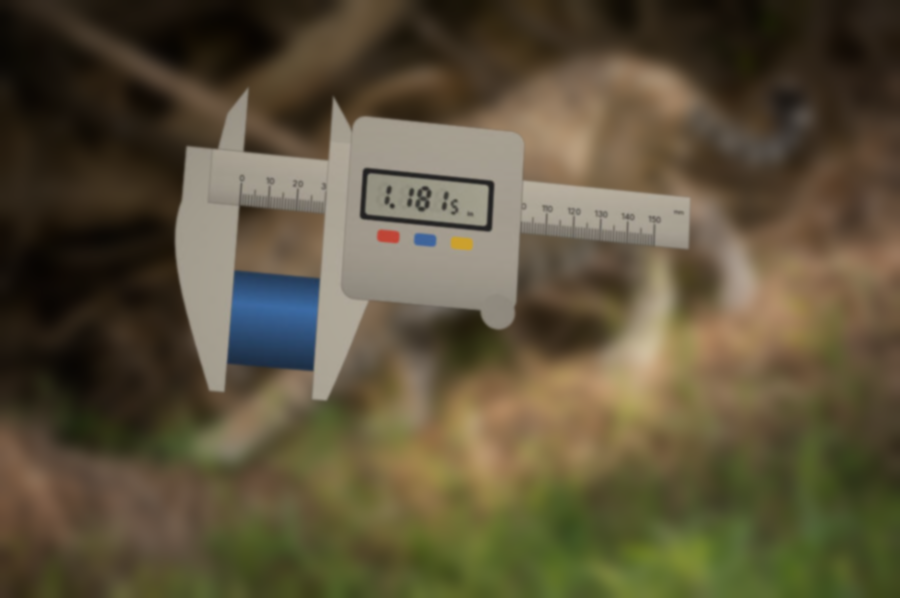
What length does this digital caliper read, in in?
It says 1.1815 in
